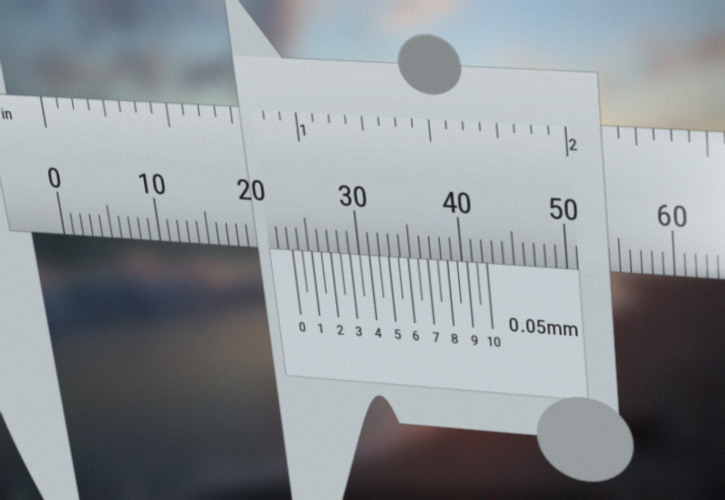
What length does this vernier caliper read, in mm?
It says 23.4 mm
